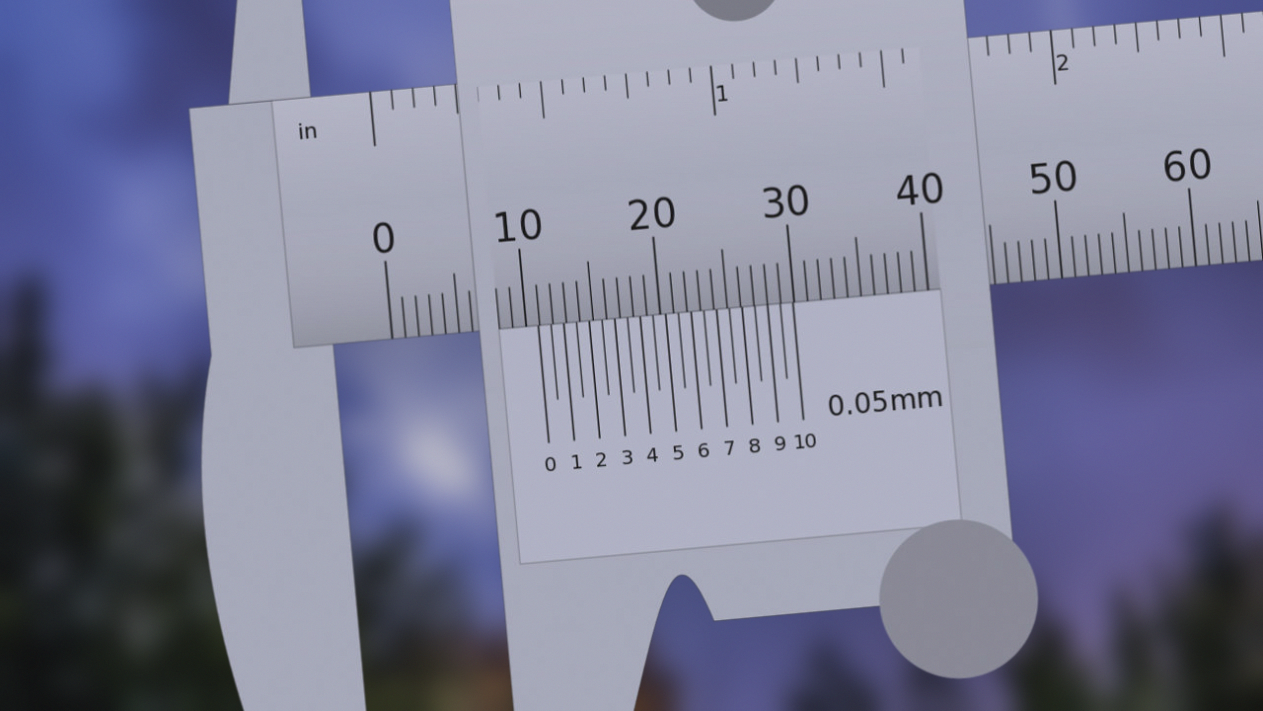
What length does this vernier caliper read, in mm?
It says 10.9 mm
